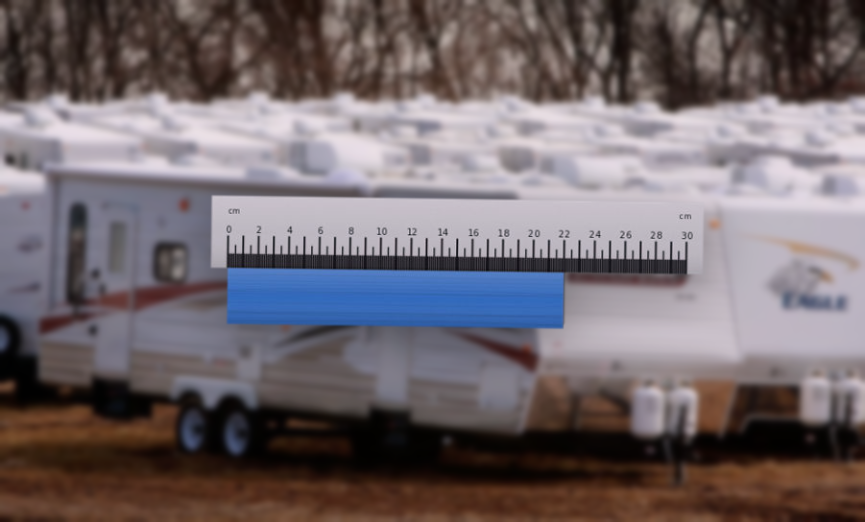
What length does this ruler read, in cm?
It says 22 cm
